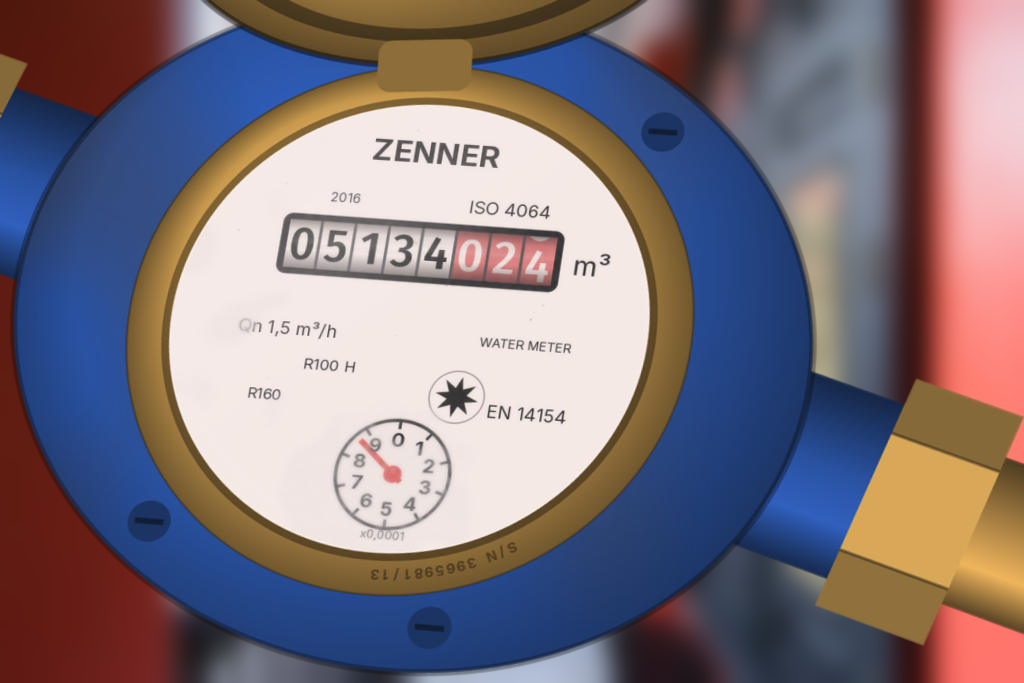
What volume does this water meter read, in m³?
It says 5134.0238 m³
